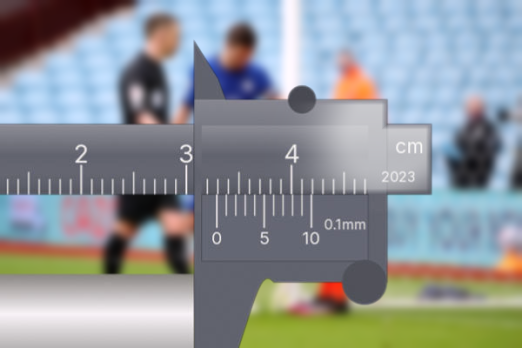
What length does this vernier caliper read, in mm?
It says 32.9 mm
